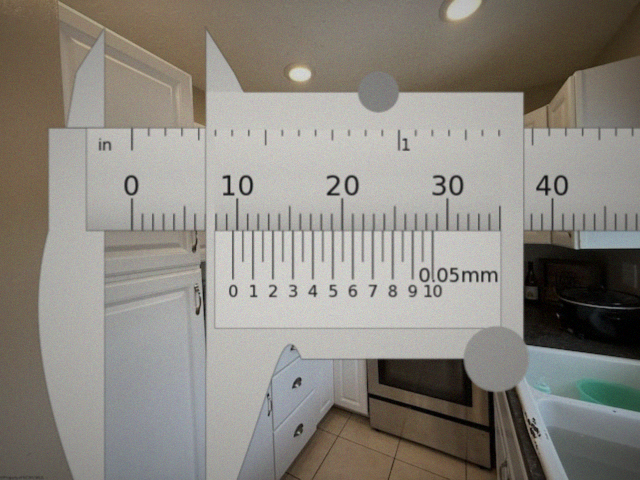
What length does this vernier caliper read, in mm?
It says 9.6 mm
